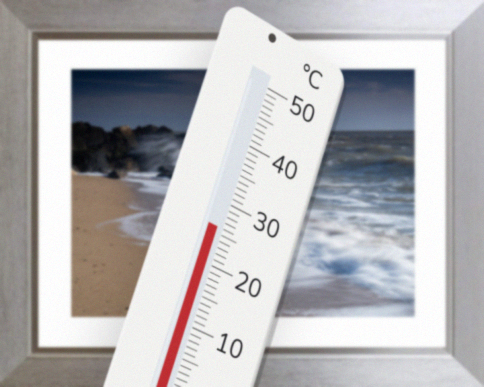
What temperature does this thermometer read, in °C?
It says 26 °C
